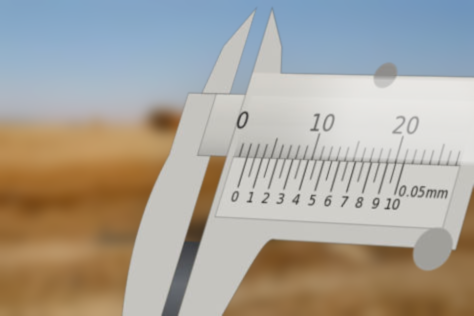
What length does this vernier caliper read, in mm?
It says 2.0 mm
